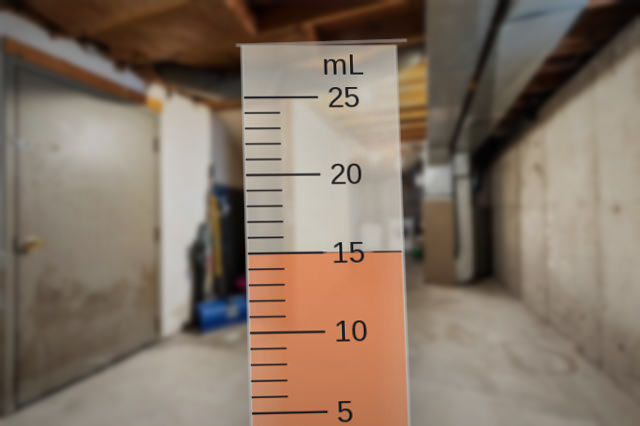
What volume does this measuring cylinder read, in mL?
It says 15 mL
